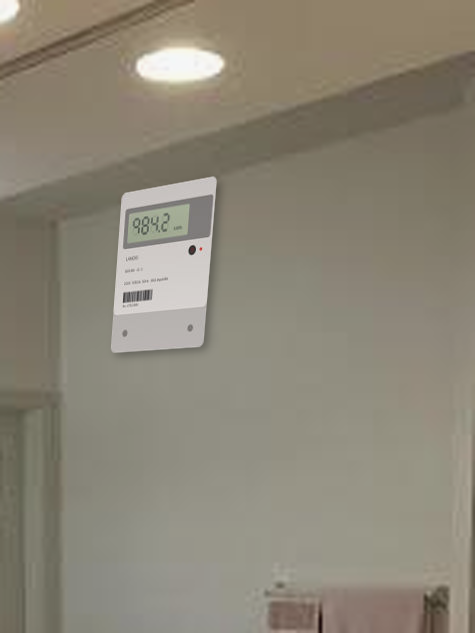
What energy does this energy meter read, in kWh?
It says 984.2 kWh
